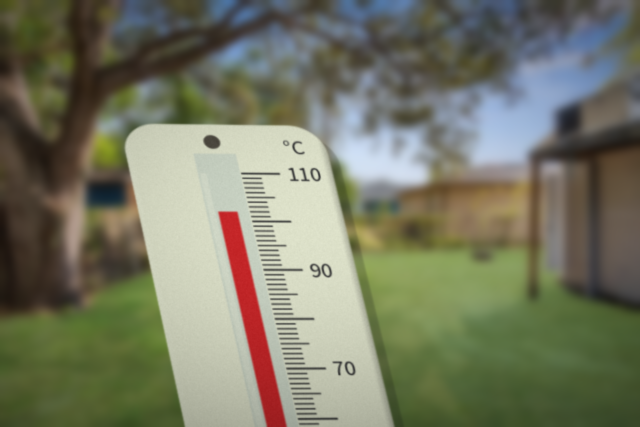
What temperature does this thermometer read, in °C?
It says 102 °C
